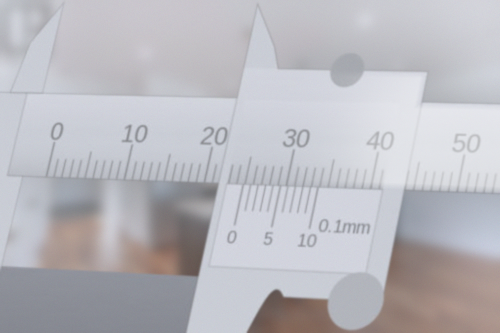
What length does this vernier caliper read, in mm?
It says 24.8 mm
